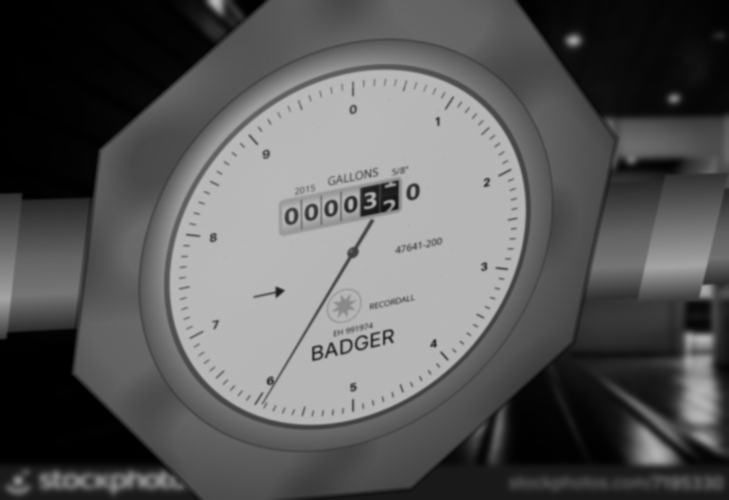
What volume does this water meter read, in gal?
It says 315.9 gal
